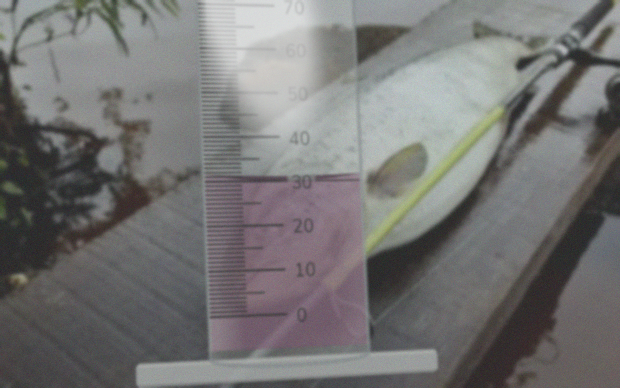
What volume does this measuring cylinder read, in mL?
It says 30 mL
